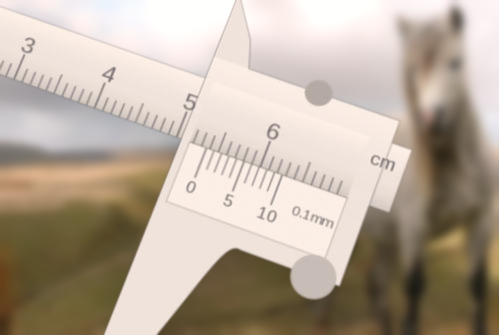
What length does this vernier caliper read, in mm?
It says 53.6 mm
